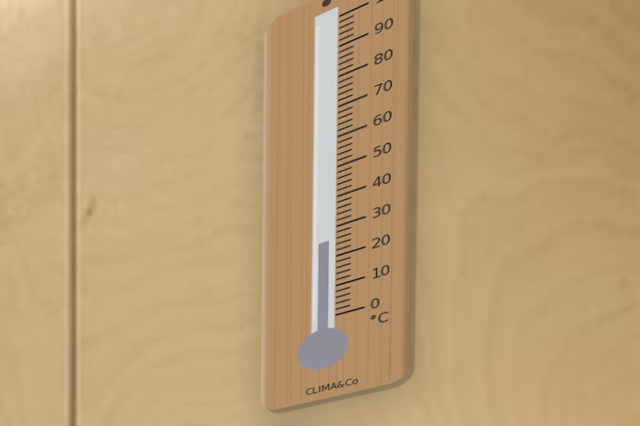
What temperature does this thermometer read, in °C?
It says 26 °C
